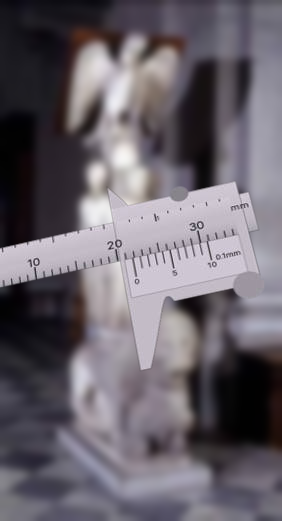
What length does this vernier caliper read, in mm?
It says 21.8 mm
